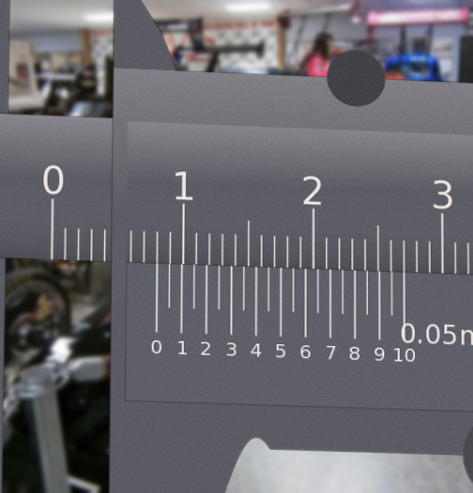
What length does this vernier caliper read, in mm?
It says 8.0 mm
